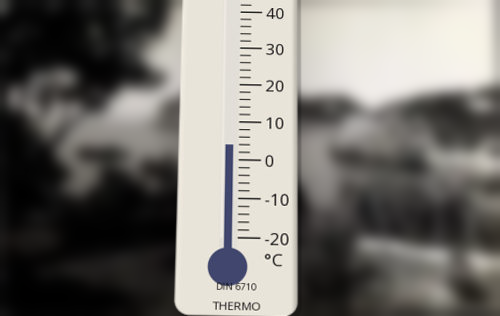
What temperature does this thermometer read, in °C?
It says 4 °C
